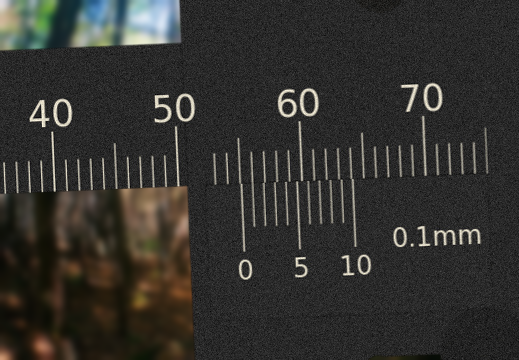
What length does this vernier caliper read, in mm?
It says 55.1 mm
